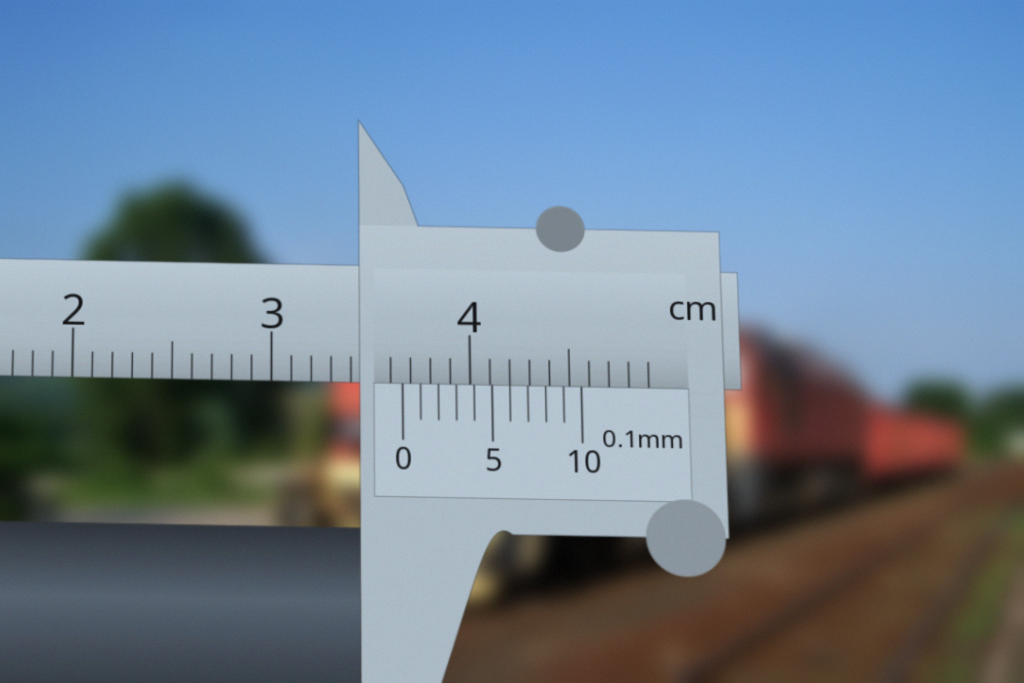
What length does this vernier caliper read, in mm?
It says 36.6 mm
